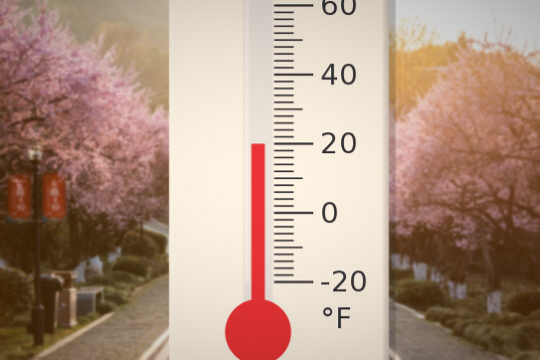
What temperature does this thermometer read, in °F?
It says 20 °F
